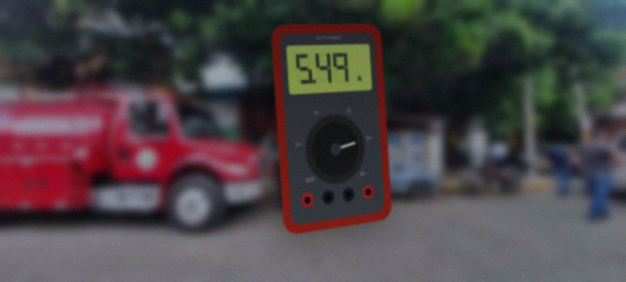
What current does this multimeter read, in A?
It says 5.49 A
